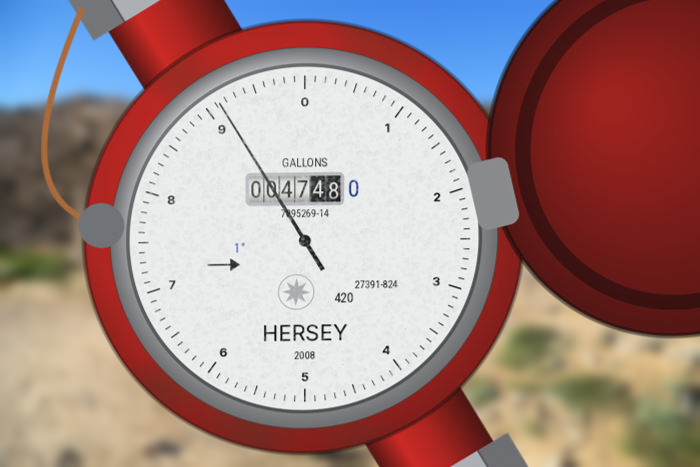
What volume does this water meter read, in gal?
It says 47479.1 gal
